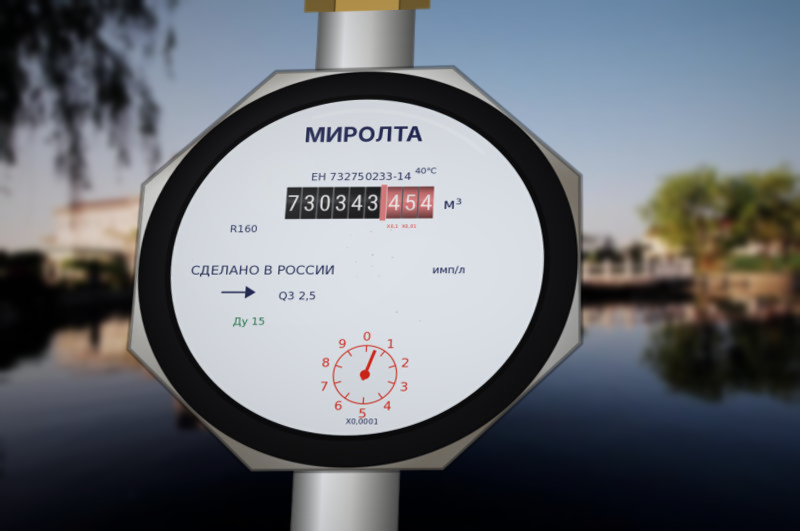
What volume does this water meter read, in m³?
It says 730343.4540 m³
